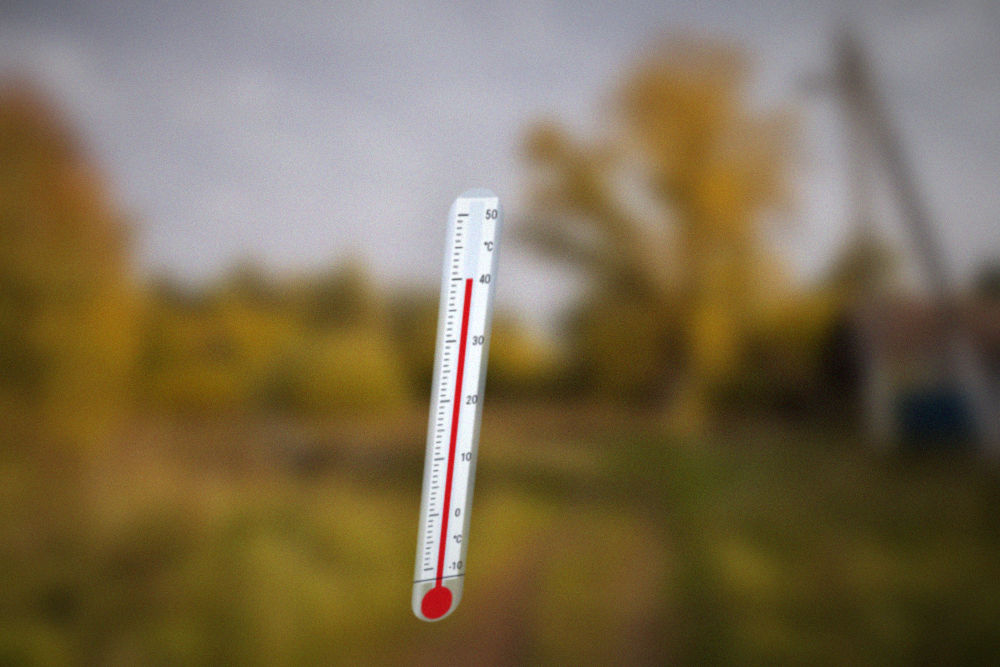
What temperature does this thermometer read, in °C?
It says 40 °C
